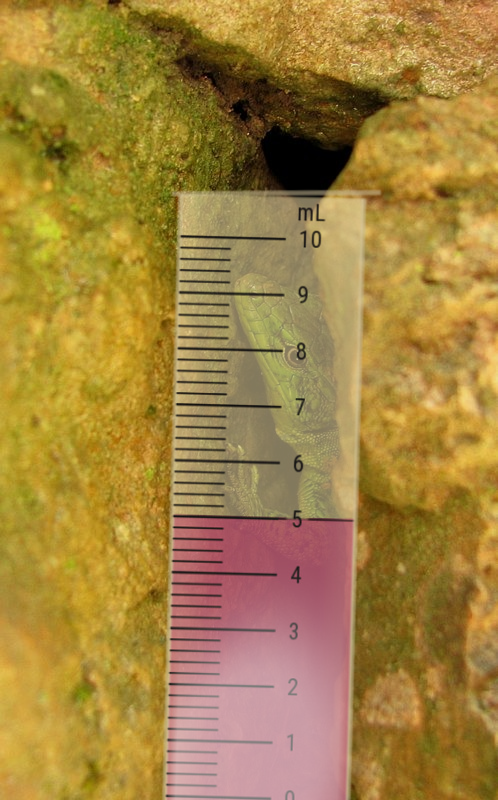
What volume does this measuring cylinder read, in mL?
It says 5 mL
